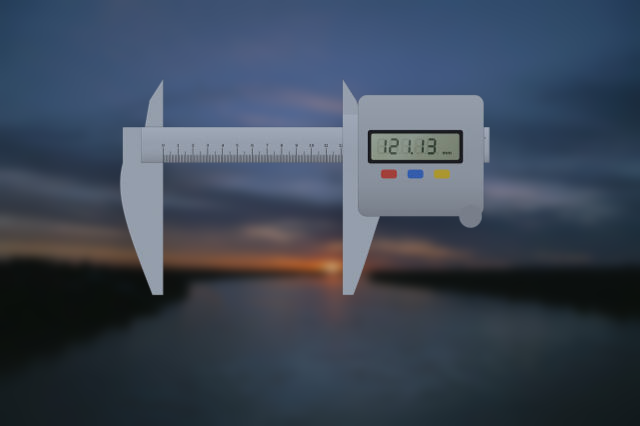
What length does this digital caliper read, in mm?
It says 121.13 mm
